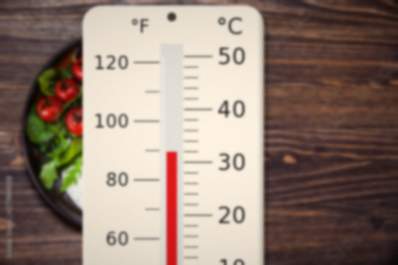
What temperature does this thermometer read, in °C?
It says 32 °C
